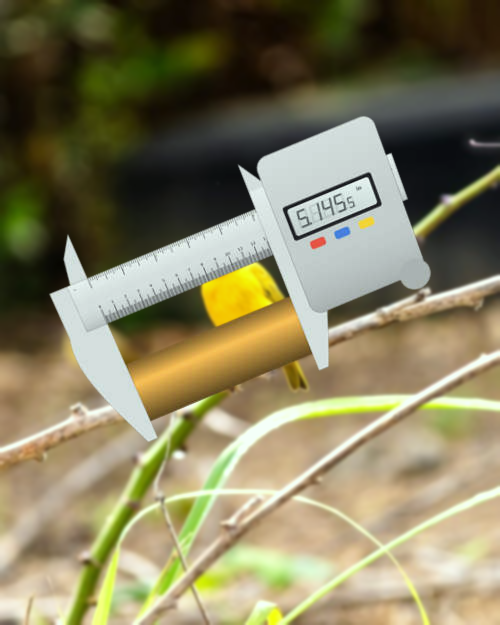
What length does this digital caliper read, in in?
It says 5.1455 in
